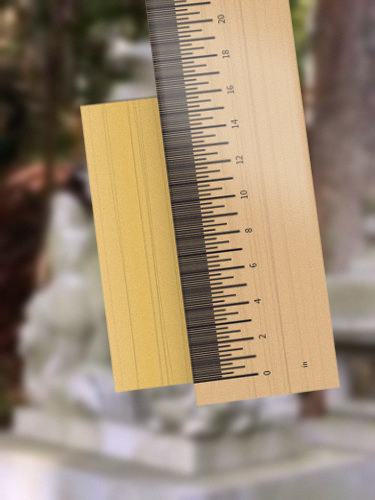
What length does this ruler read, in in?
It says 16 in
